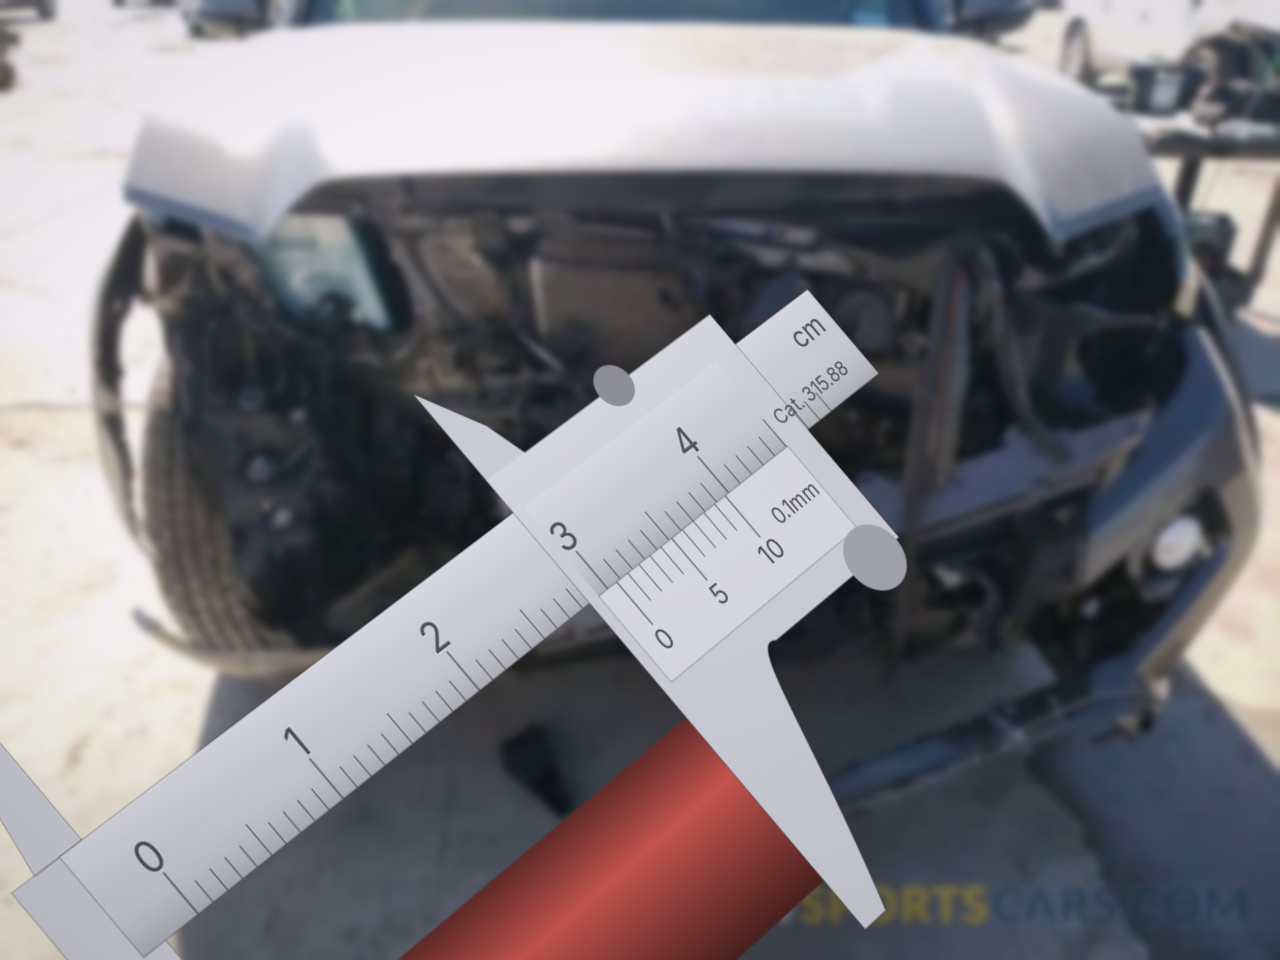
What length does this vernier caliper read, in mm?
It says 30.7 mm
